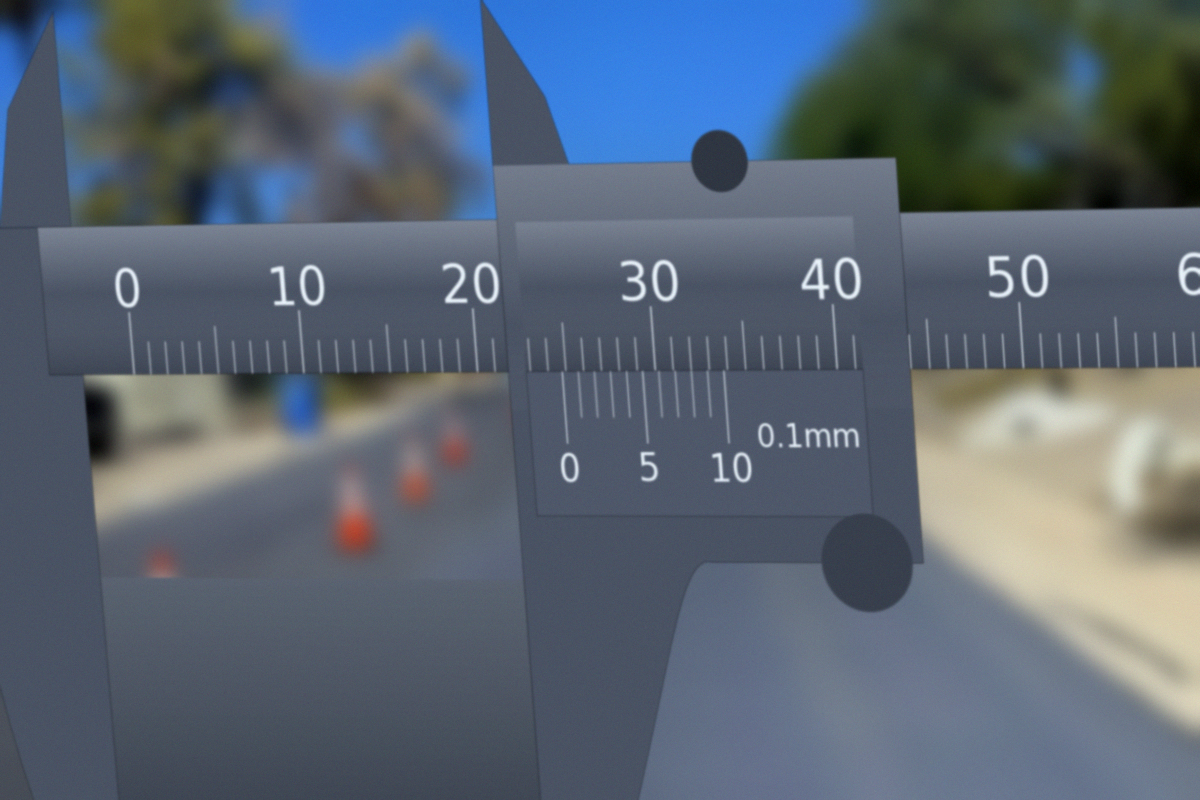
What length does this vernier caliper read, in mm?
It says 24.8 mm
